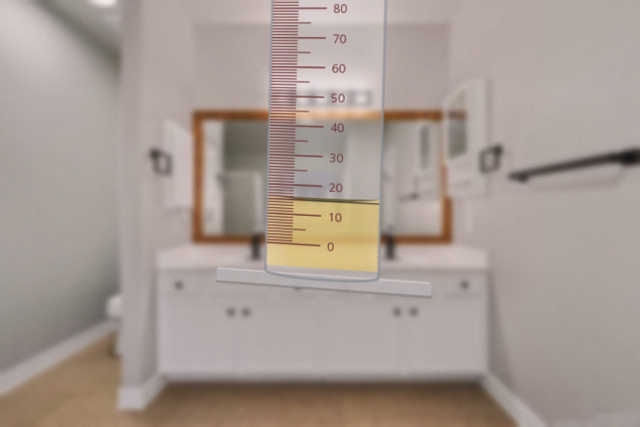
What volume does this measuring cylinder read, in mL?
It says 15 mL
